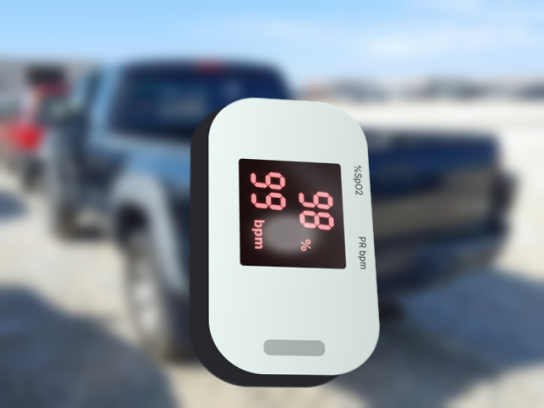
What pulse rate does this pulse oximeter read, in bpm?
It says 99 bpm
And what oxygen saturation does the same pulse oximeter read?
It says 98 %
